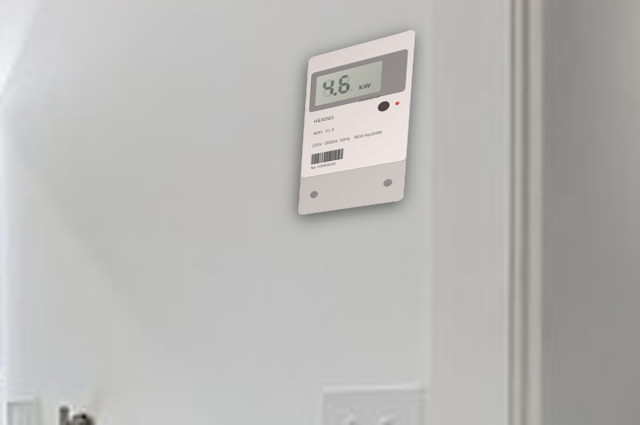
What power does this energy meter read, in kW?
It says 4.6 kW
